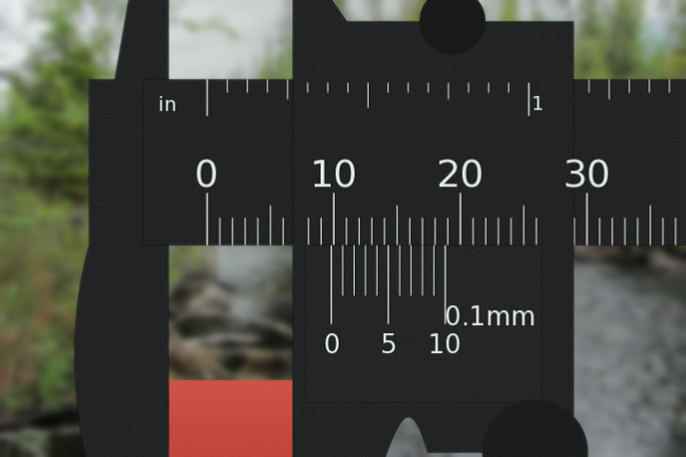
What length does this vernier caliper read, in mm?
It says 9.8 mm
